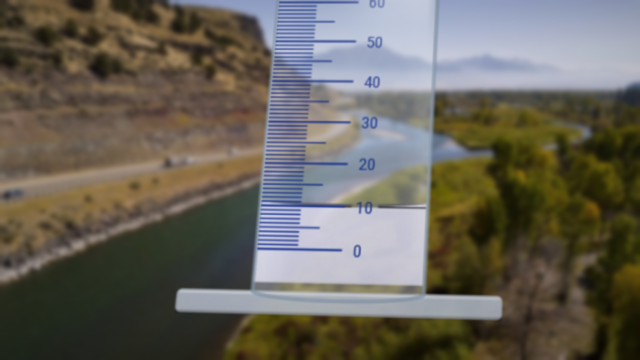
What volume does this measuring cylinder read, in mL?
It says 10 mL
